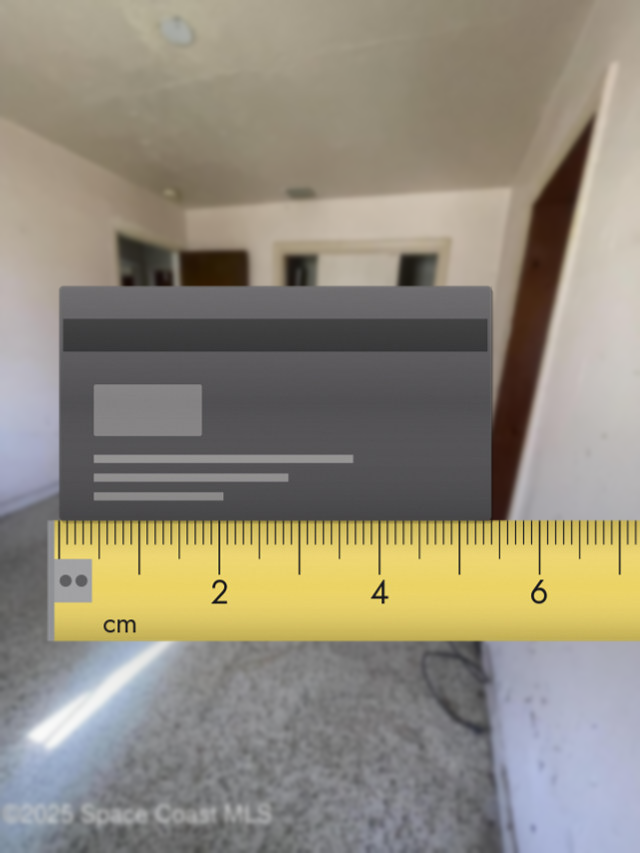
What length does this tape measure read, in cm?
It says 5.4 cm
